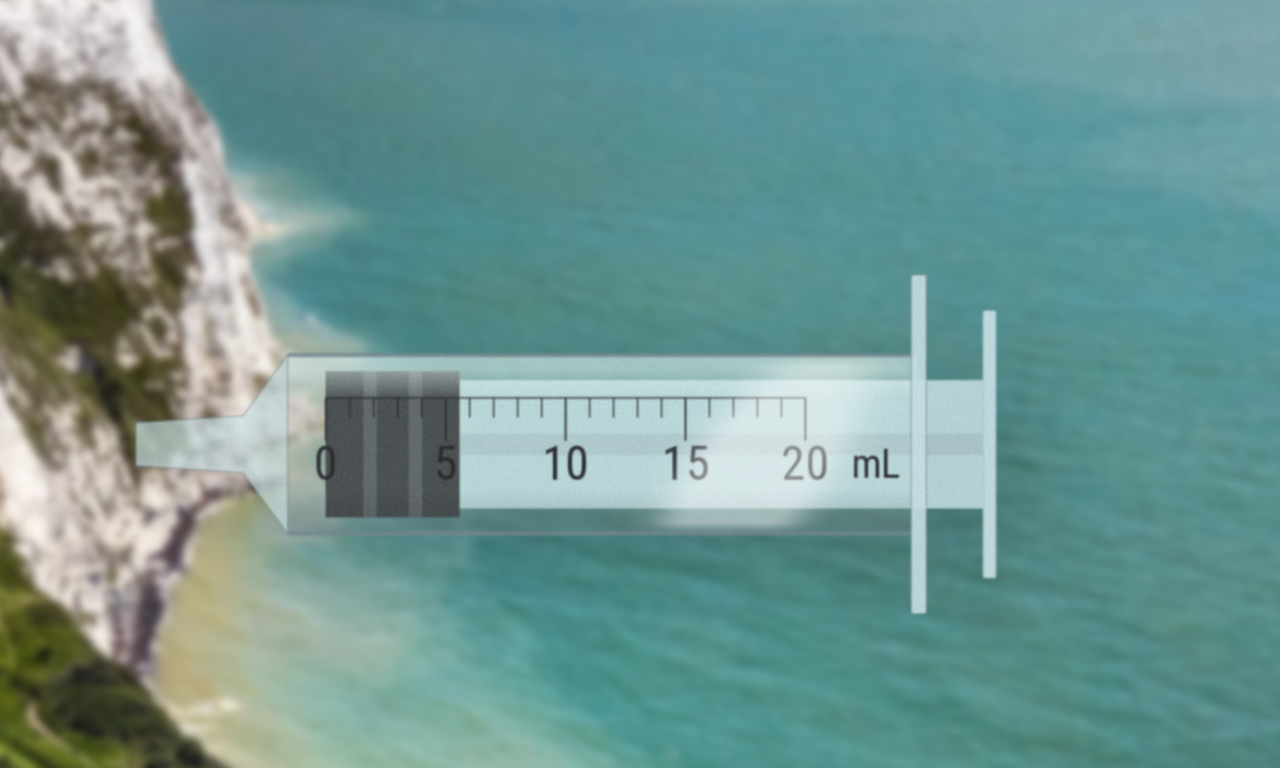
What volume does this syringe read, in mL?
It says 0 mL
